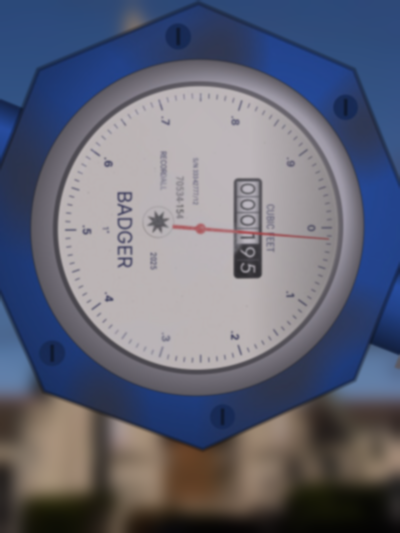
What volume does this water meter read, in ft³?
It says 195.01 ft³
